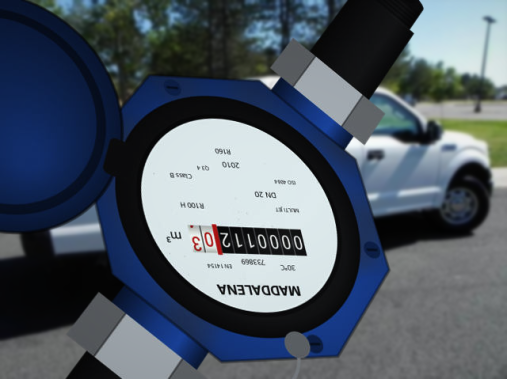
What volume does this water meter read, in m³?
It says 112.03 m³
